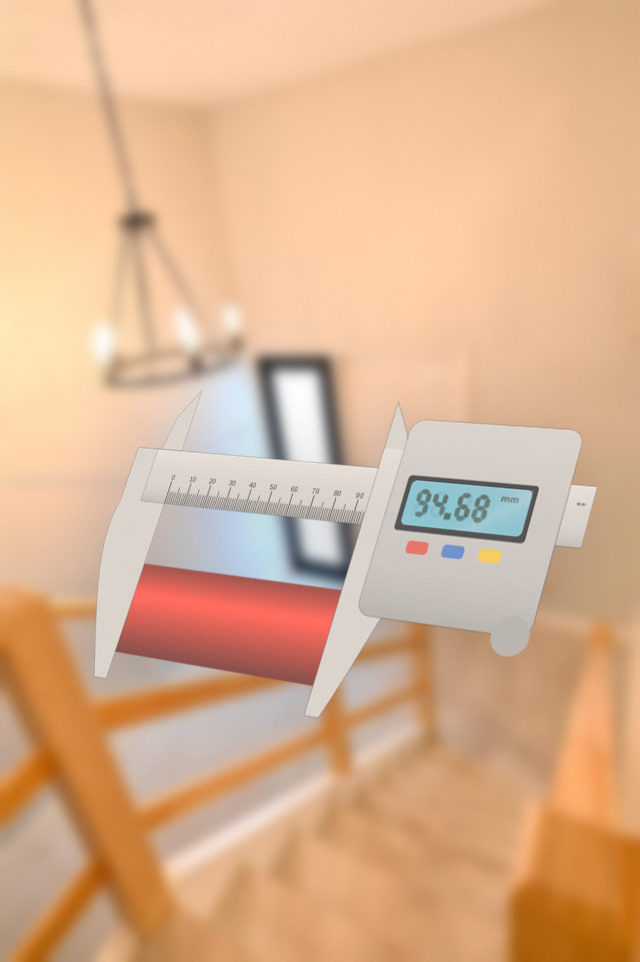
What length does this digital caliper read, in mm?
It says 94.68 mm
